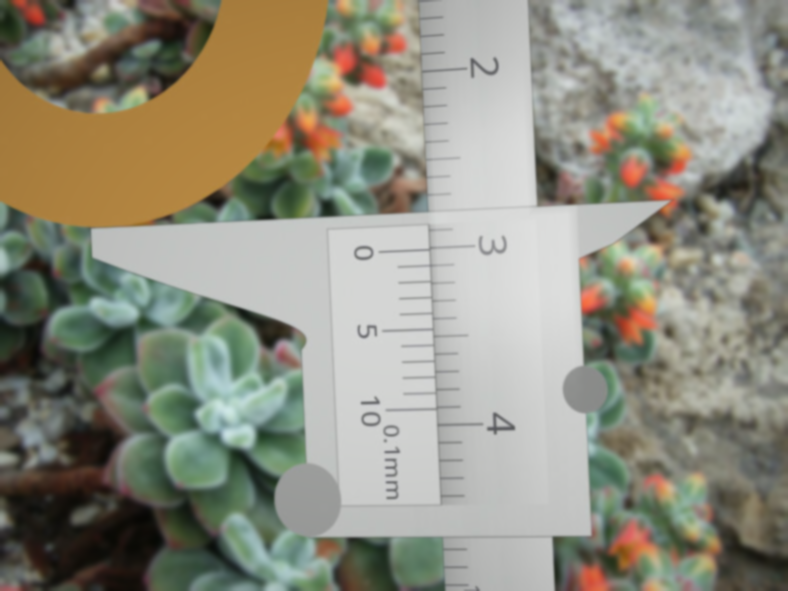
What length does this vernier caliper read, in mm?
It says 30.1 mm
